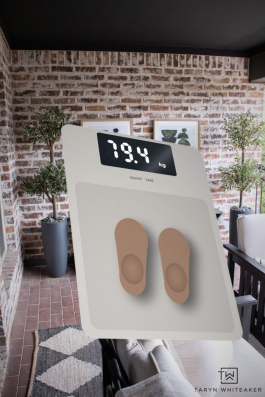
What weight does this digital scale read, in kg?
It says 79.4 kg
